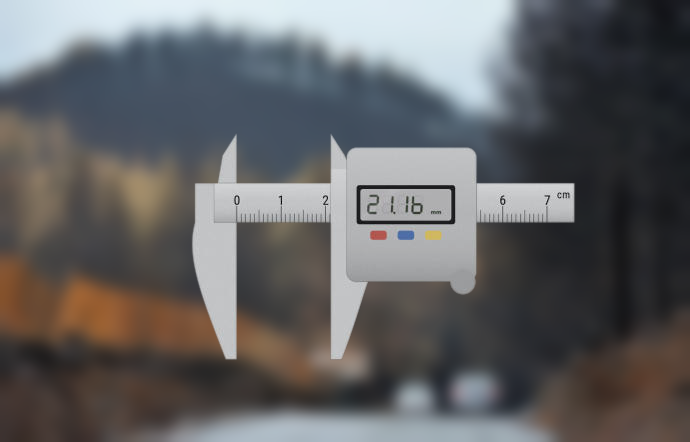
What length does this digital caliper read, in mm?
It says 21.16 mm
